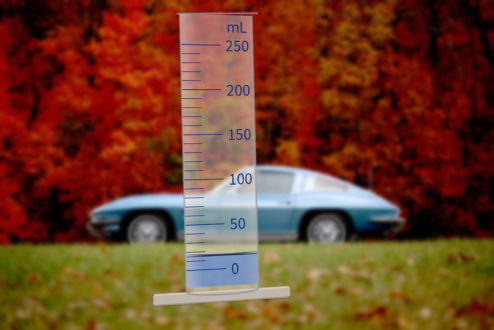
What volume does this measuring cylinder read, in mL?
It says 15 mL
